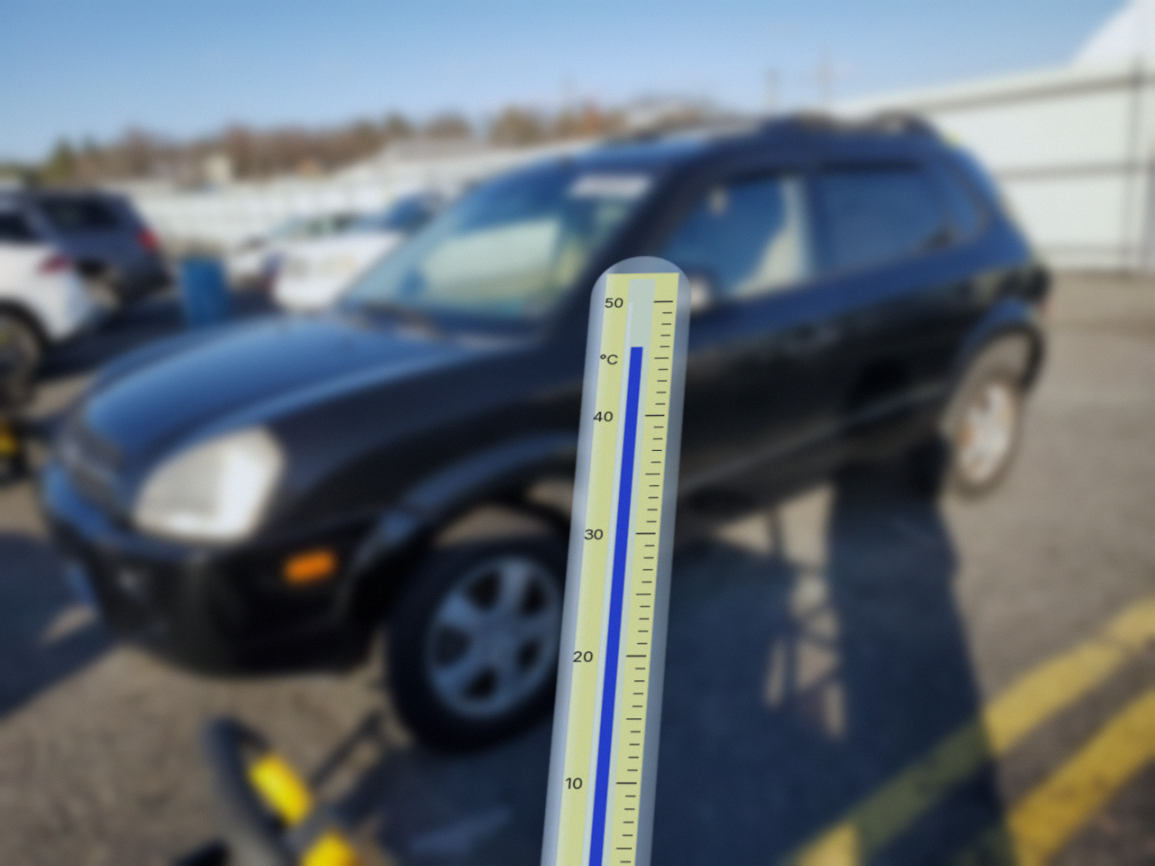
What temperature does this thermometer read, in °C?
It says 46 °C
